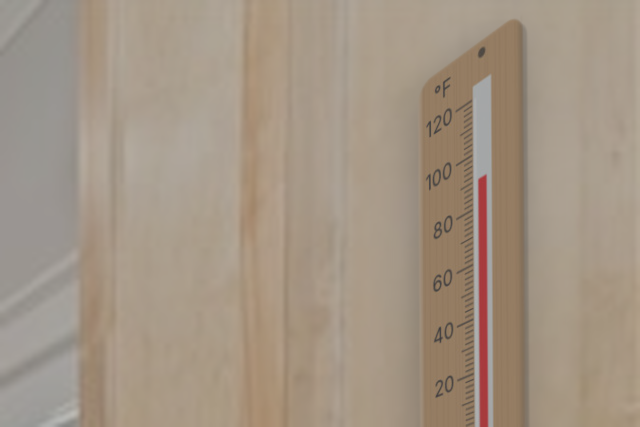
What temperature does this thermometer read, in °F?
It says 90 °F
